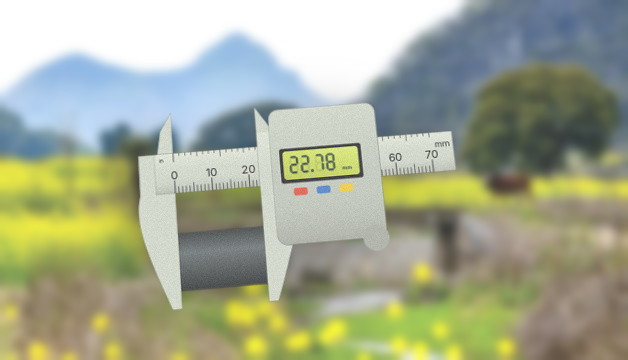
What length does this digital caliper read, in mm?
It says 22.78 mm
